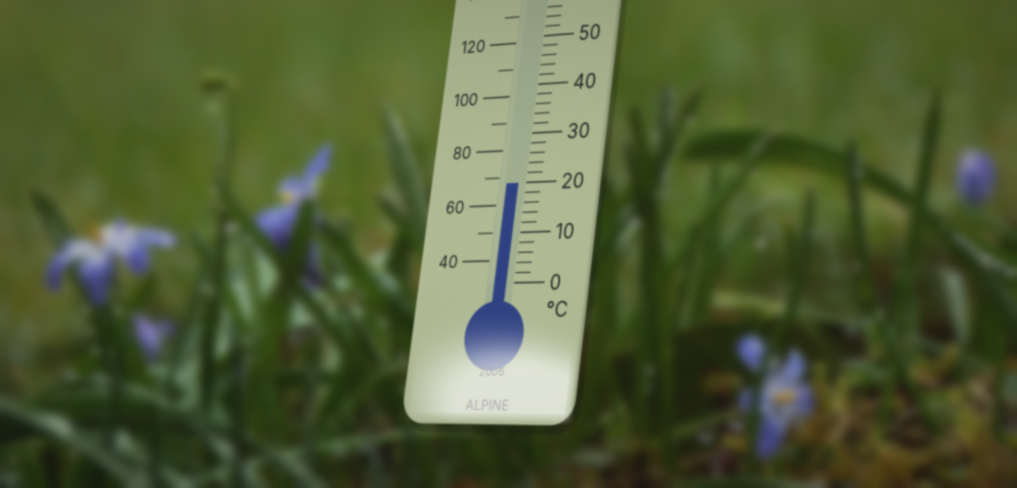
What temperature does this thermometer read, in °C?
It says 20 °C
